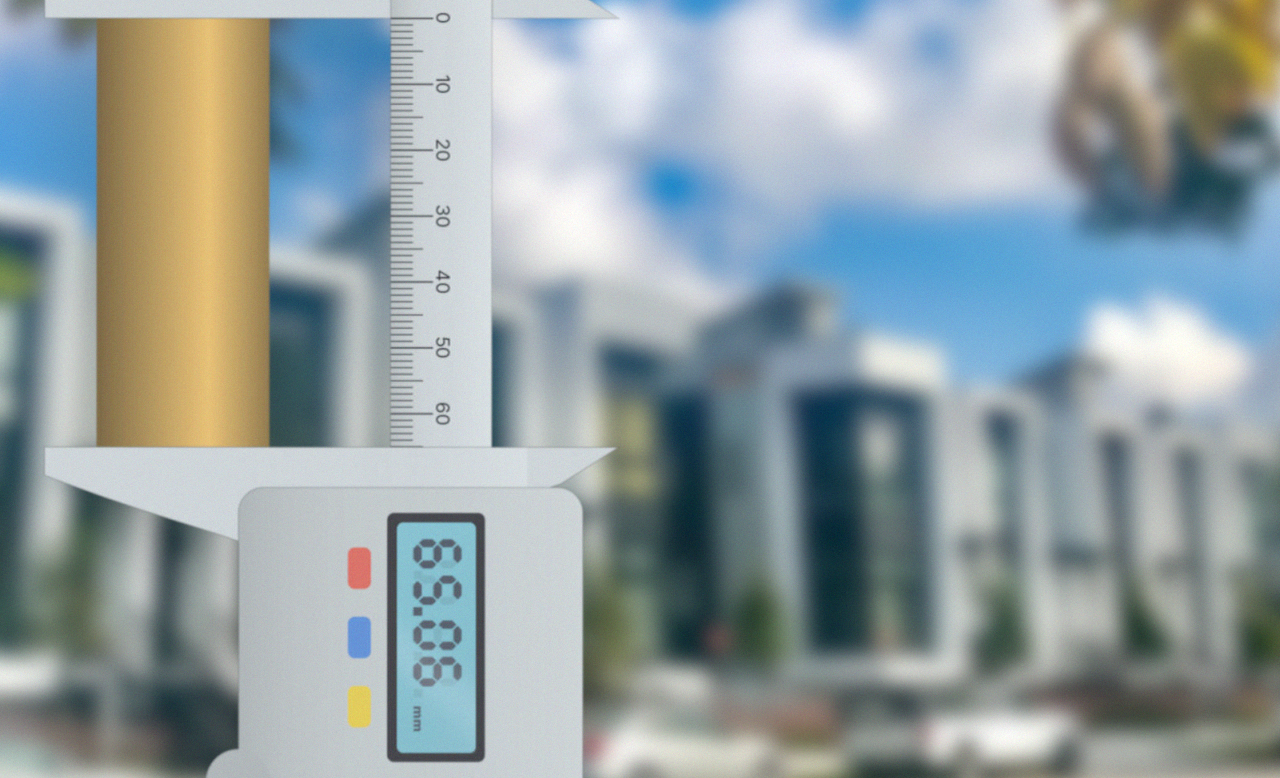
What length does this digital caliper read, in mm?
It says 65.06 mm
